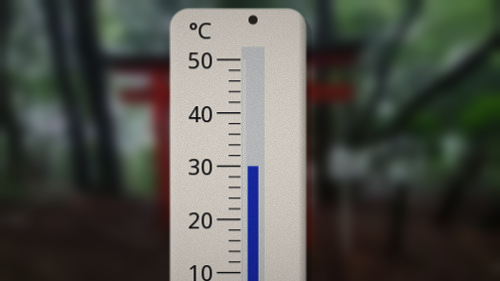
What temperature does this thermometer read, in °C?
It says 30 °C
